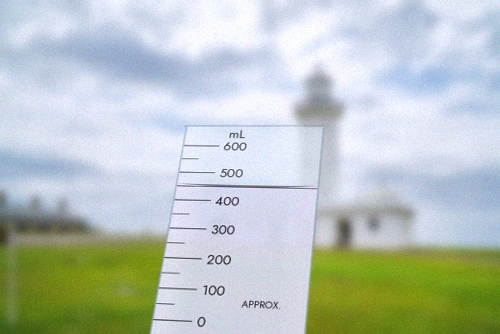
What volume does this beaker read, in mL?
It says 450 mL
